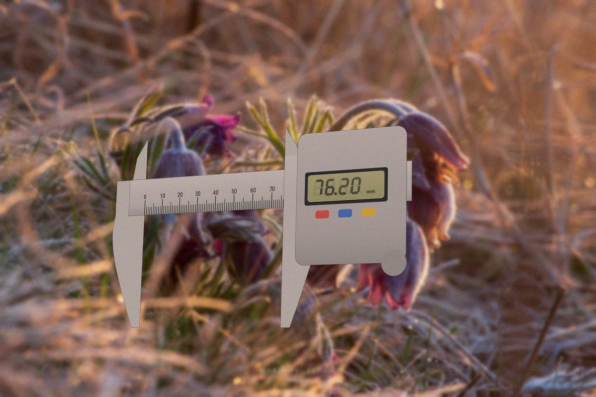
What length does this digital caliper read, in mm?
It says 76.20 mm
